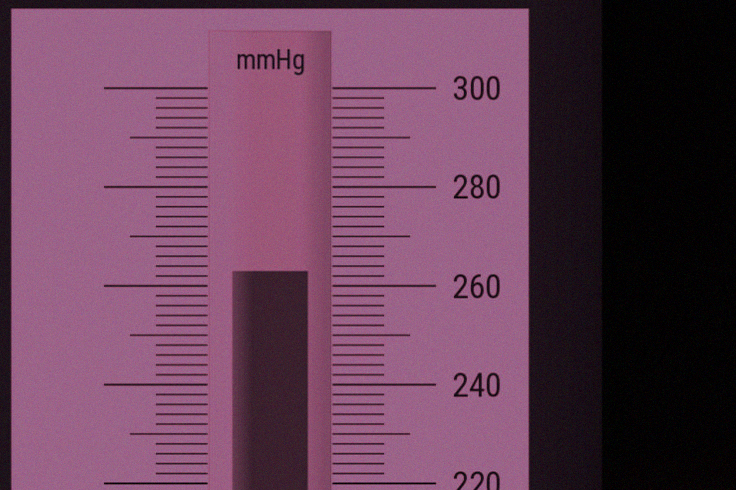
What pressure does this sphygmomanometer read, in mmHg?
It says 263 mmHg
